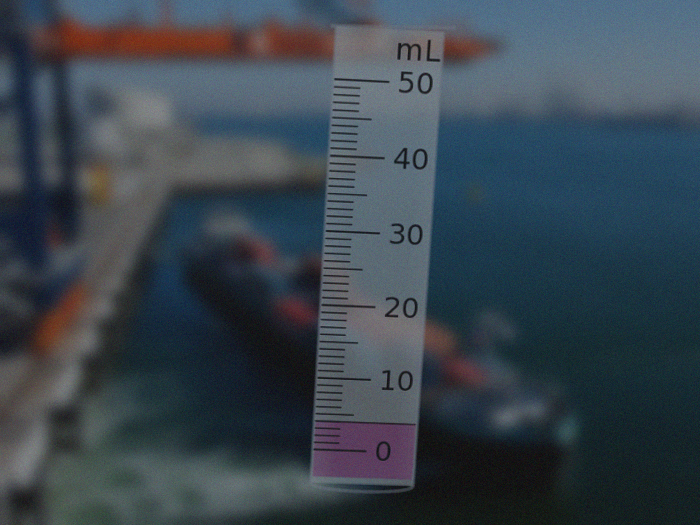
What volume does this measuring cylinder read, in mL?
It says 4 mL
